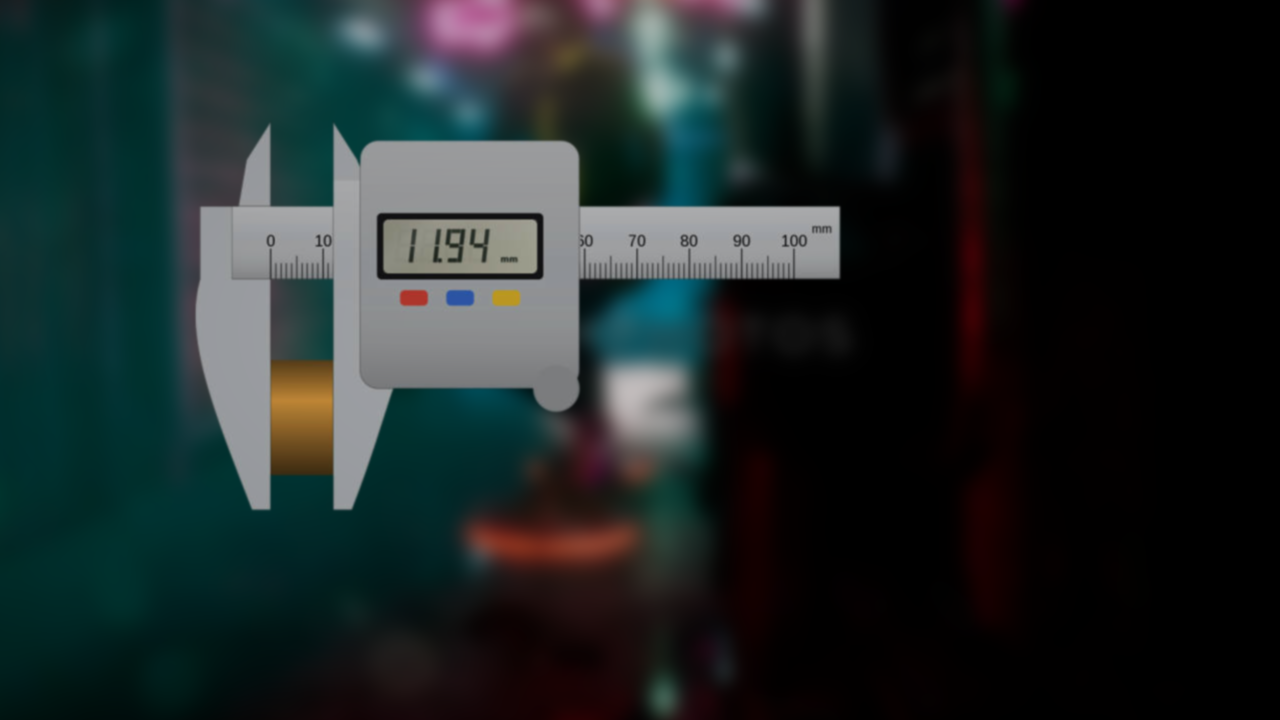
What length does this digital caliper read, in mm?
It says 11.94 mm
